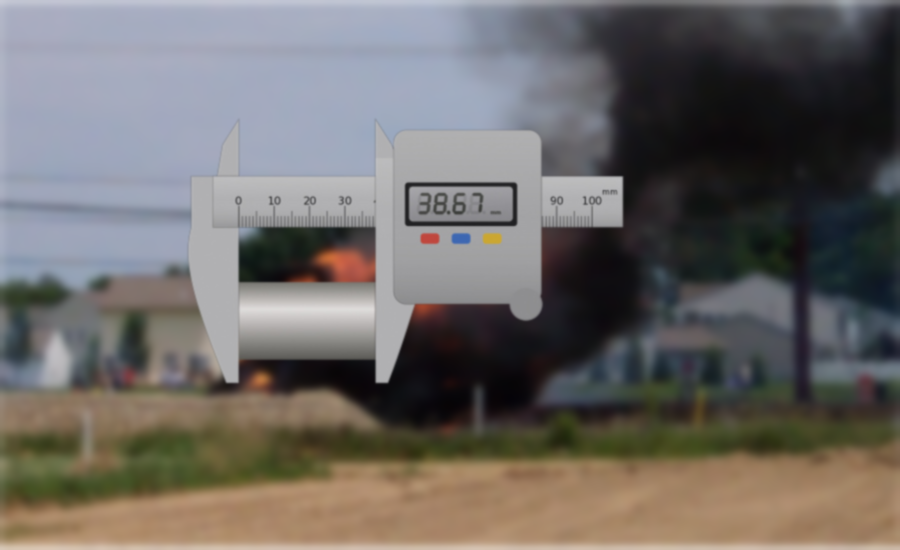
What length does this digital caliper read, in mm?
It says 38.67 mm
